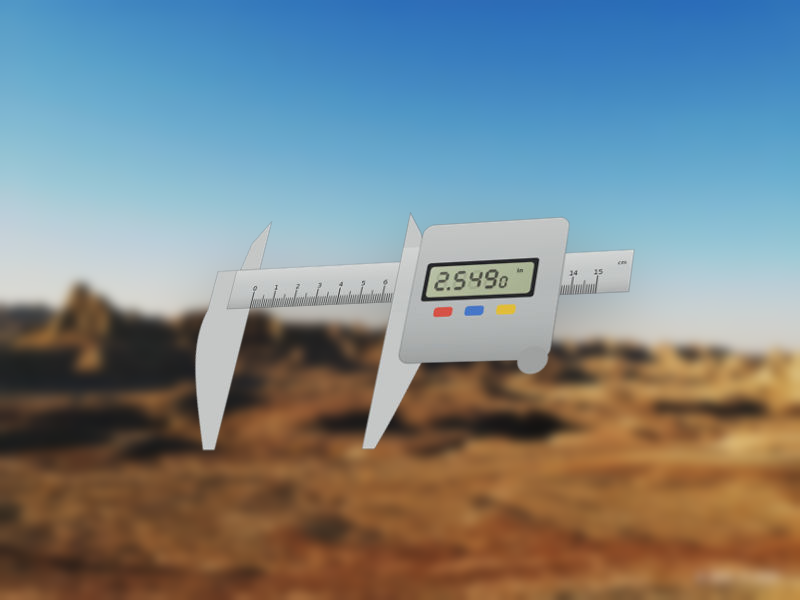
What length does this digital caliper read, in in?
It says 2.5490 in
